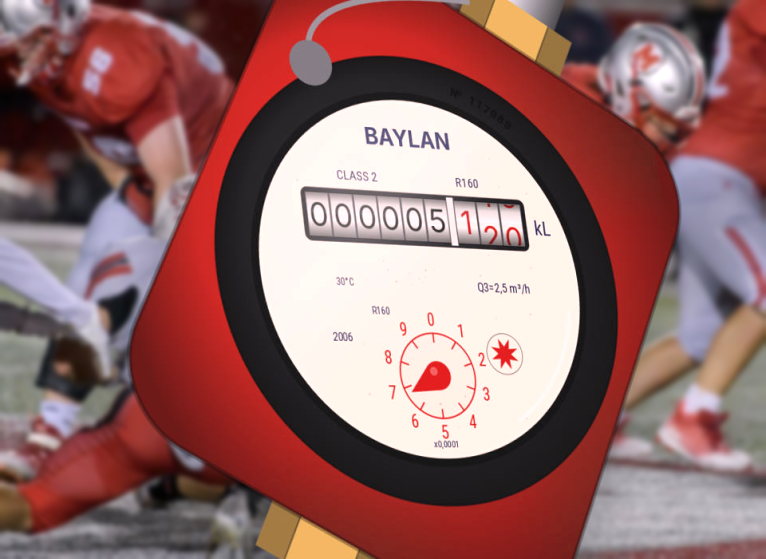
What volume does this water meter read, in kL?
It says 5.1196 kL
